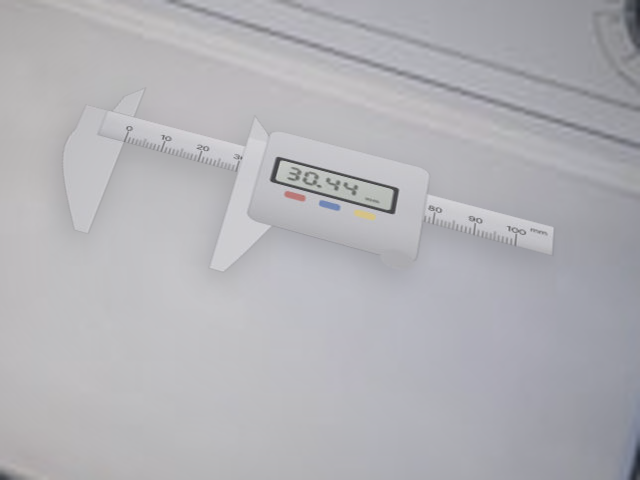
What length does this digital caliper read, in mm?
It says 30.44 mm
